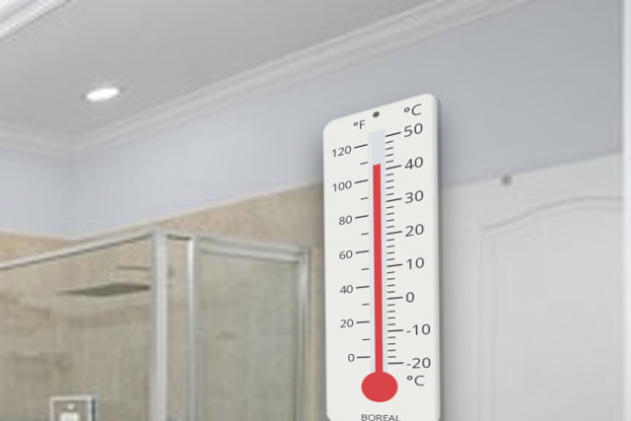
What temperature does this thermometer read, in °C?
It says 42 °C
